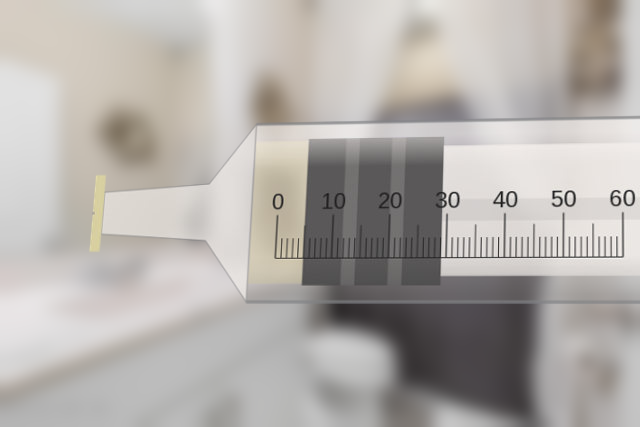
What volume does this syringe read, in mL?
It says 5 mL
